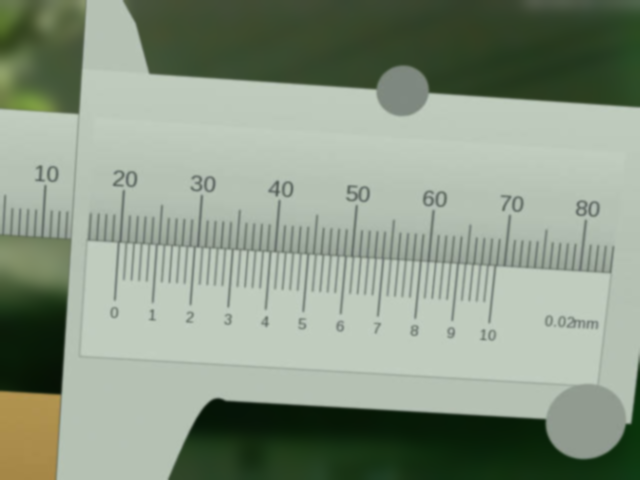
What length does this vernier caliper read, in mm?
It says 19.8 mm
